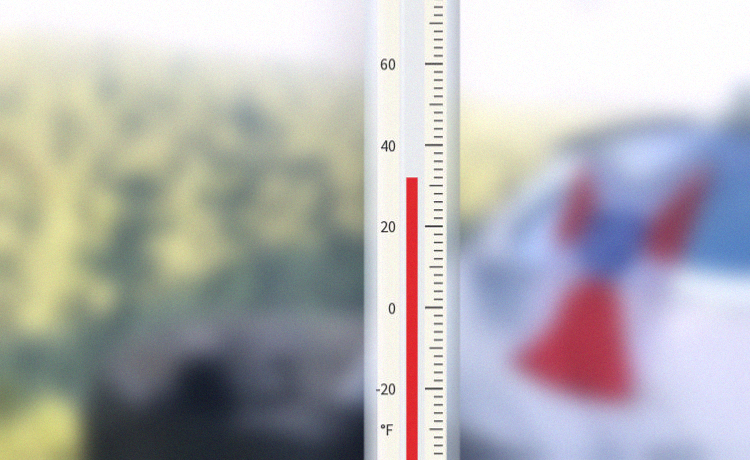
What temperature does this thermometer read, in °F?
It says 32 °F
